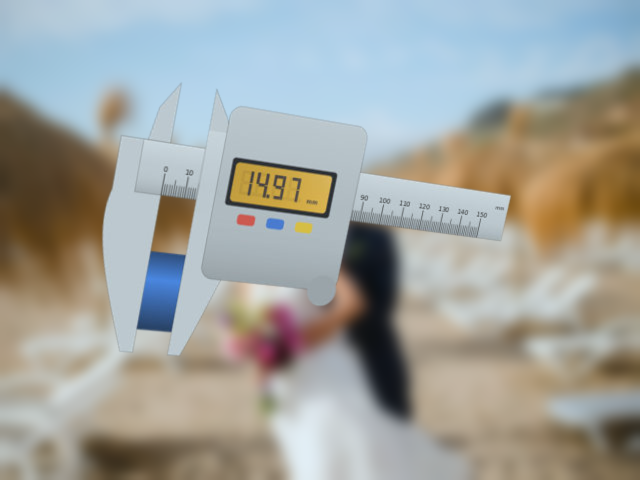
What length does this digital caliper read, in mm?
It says 14.97 mm
